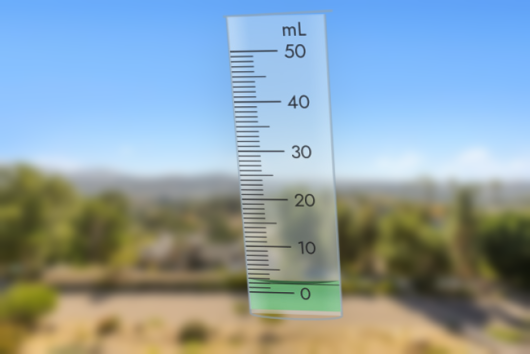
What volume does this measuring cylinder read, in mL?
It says 2 mL
